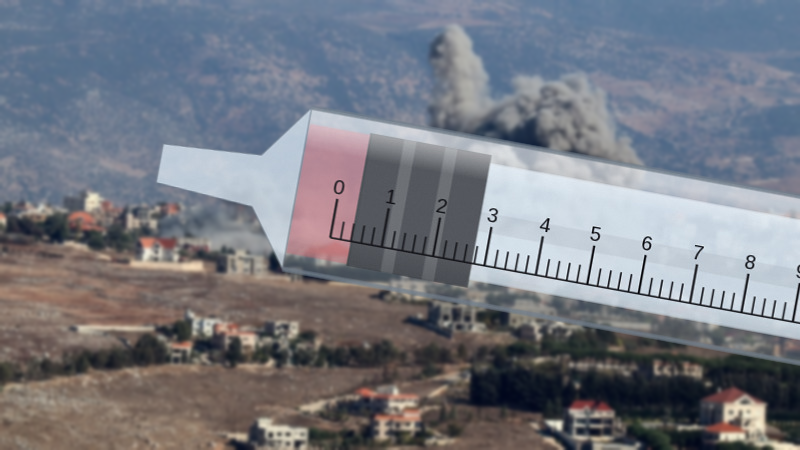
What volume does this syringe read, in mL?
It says 0.4 mL
